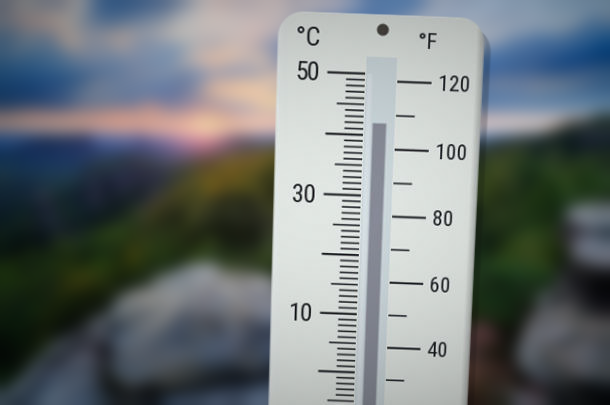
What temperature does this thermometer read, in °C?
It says 42 °C
